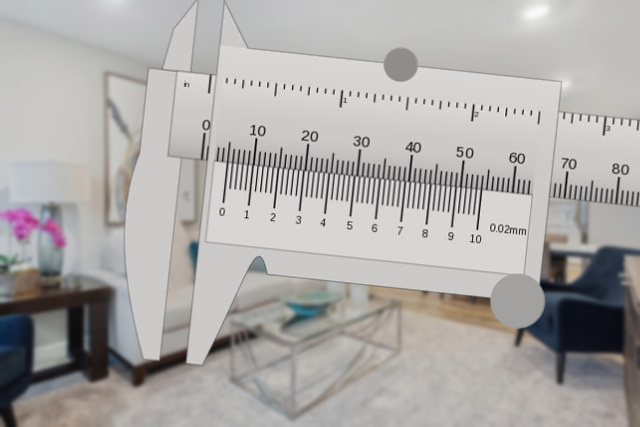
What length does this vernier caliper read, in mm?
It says 5.0 mm
